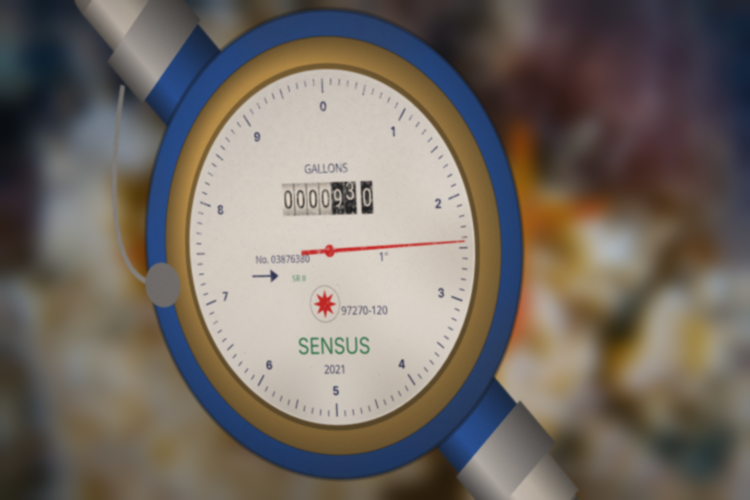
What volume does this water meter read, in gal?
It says 932.4 gal
